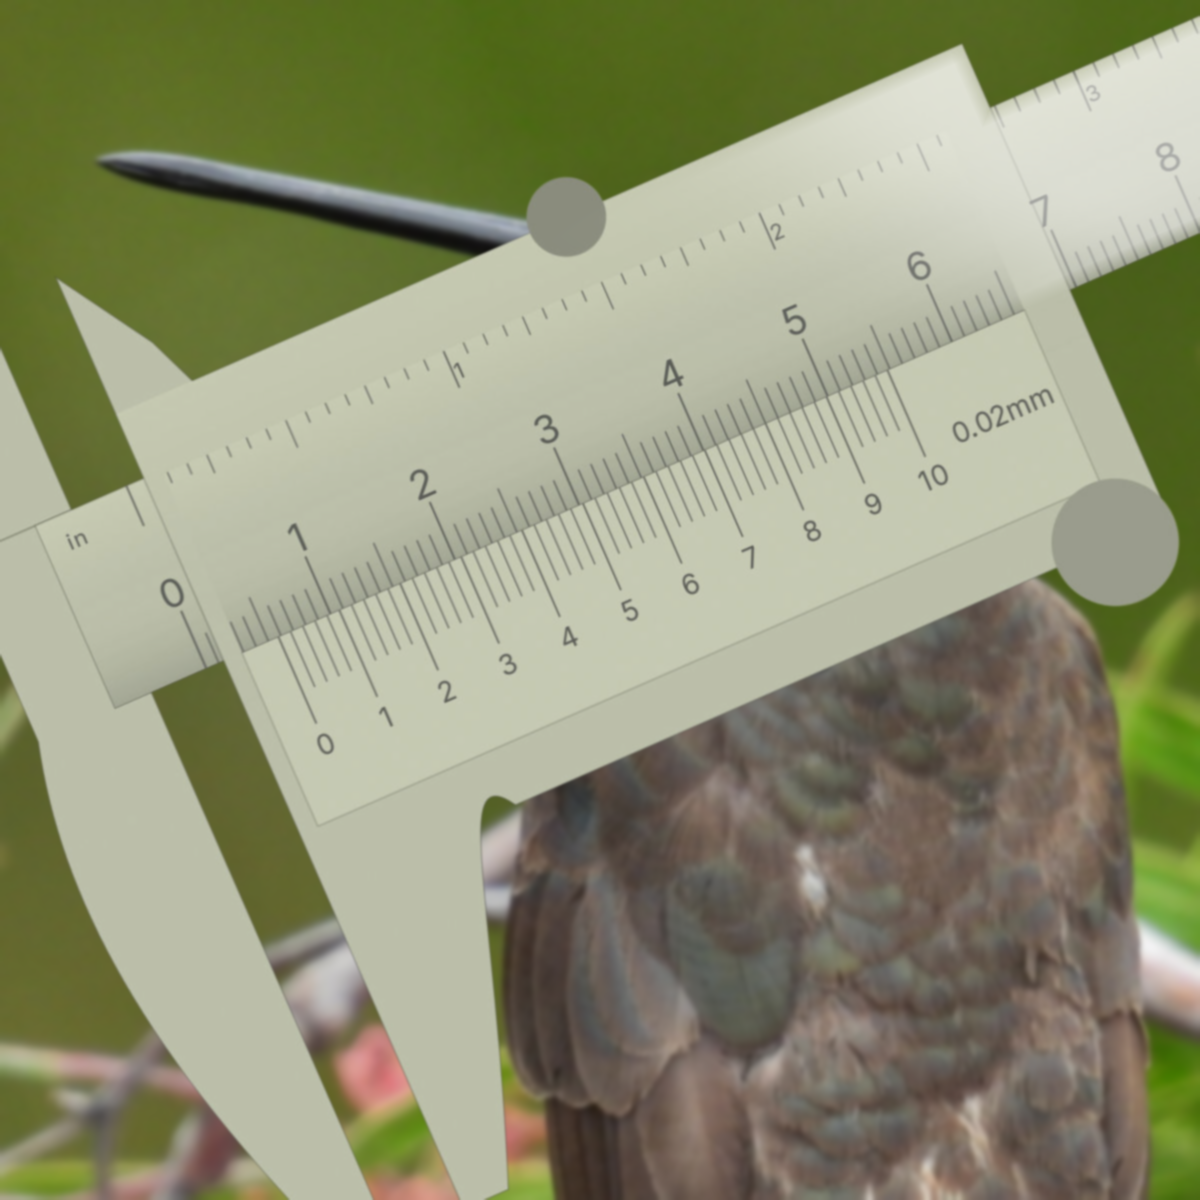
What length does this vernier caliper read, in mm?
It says 5.8 mm
